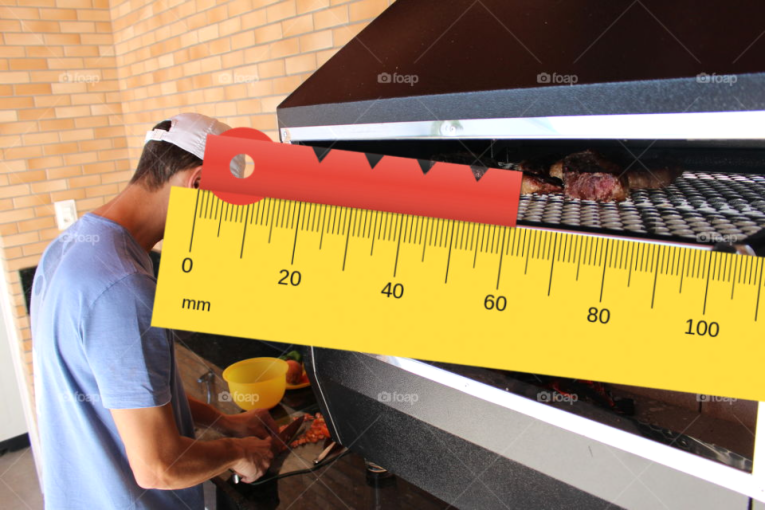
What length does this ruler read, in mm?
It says 62 mm
